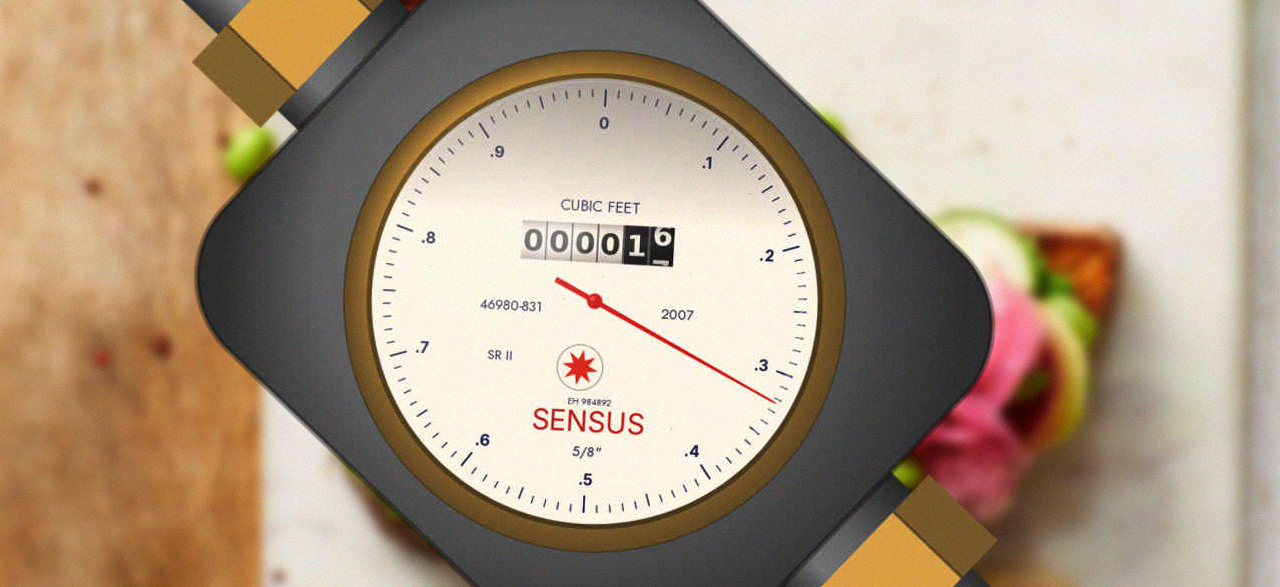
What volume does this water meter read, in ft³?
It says 16.32 ft³
